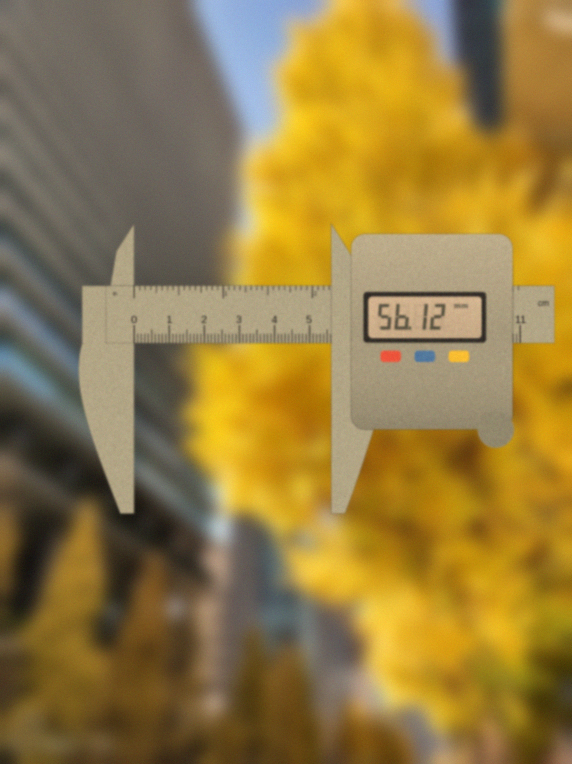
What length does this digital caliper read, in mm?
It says 56.12 mm
